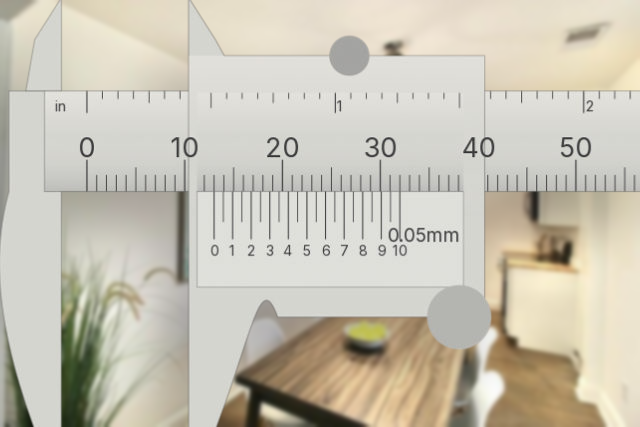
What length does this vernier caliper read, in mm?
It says 13.0 mm
